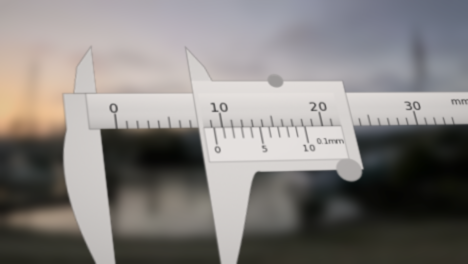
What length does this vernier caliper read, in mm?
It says 9.2 mm
